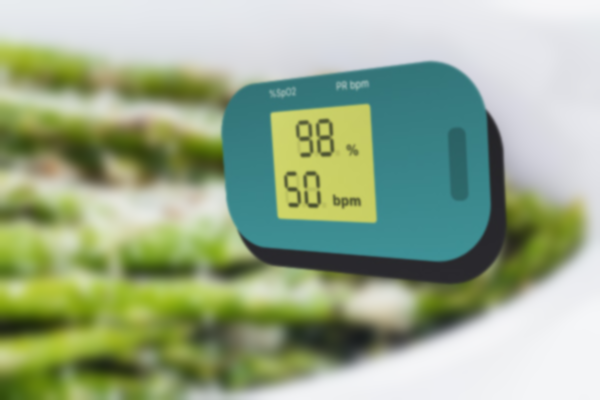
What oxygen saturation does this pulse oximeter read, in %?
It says 98 %
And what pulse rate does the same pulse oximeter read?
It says 50 bpm
